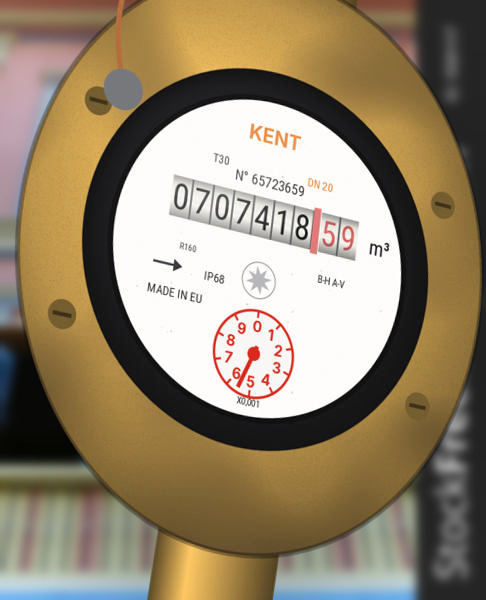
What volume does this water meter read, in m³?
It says 707418.595 m³
